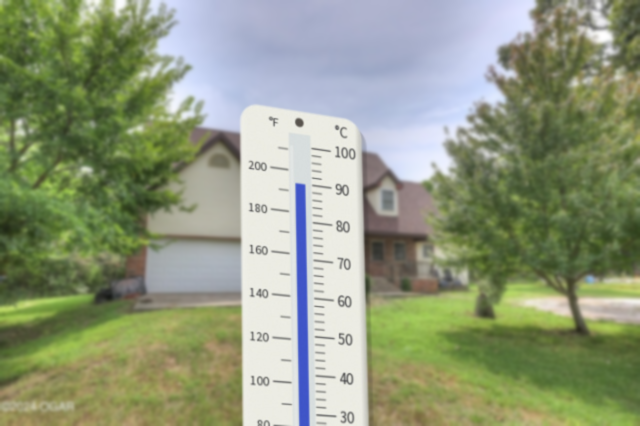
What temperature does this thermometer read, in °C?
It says 90 °C
